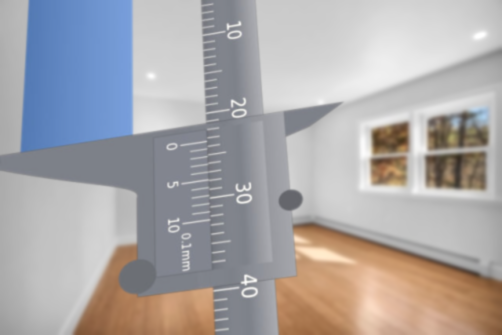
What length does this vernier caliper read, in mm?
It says 23.4 mm
